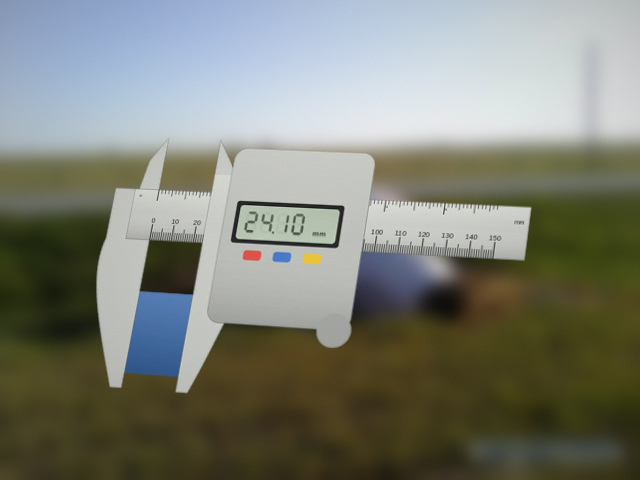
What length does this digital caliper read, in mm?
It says 24.10 mm
